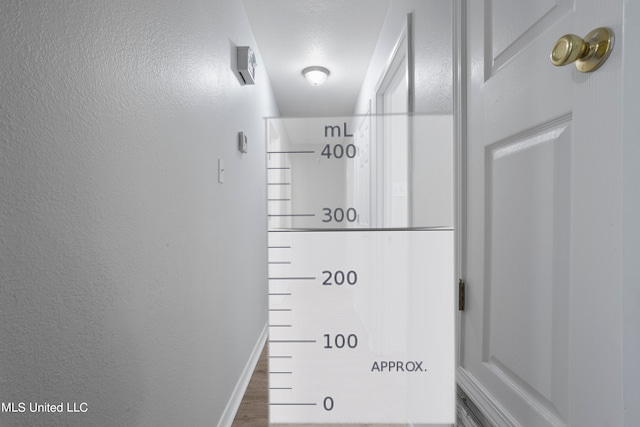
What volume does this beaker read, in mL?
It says 275 mL
